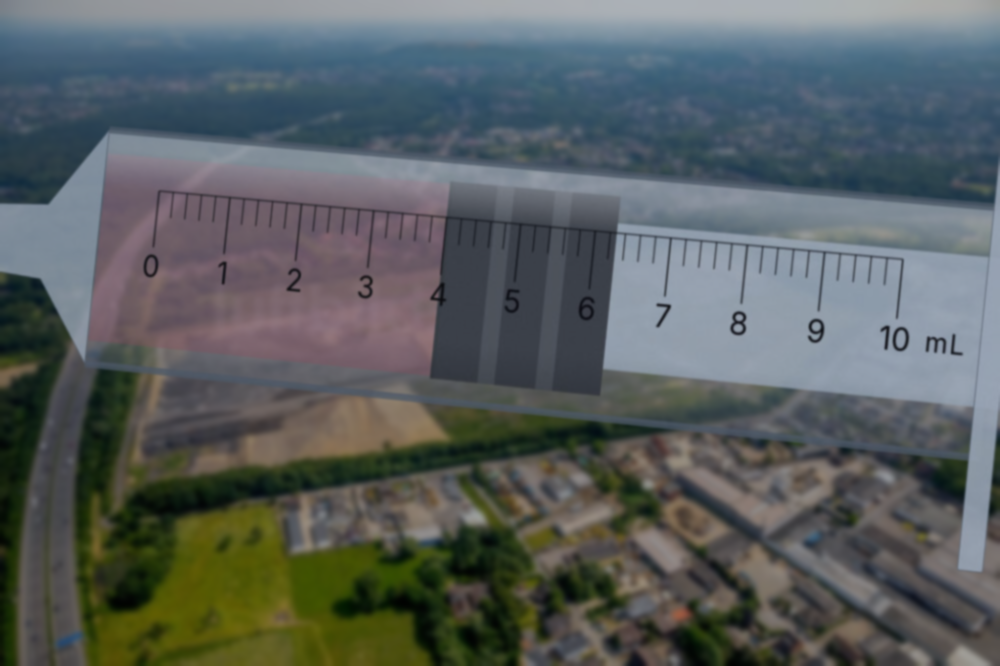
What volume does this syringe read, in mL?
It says 4 mL
